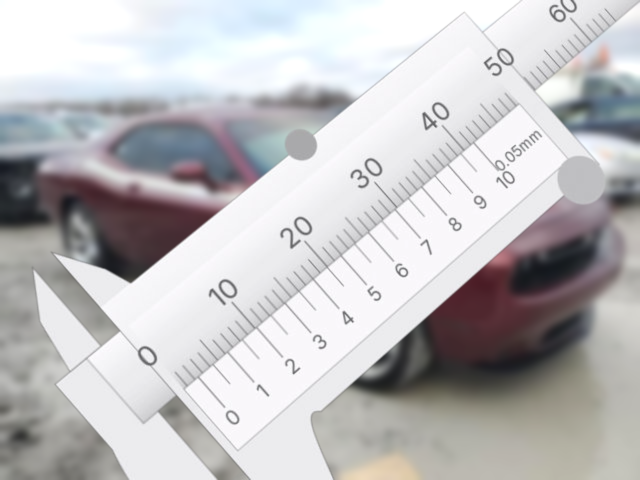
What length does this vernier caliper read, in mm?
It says 2.4 mm
